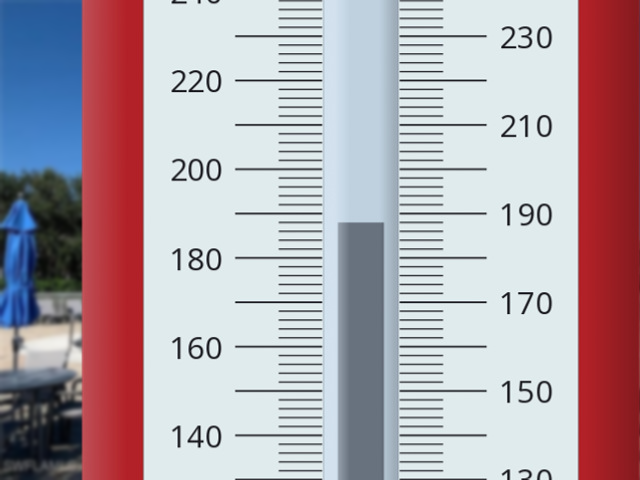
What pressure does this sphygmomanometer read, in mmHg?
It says 188 mmHg
